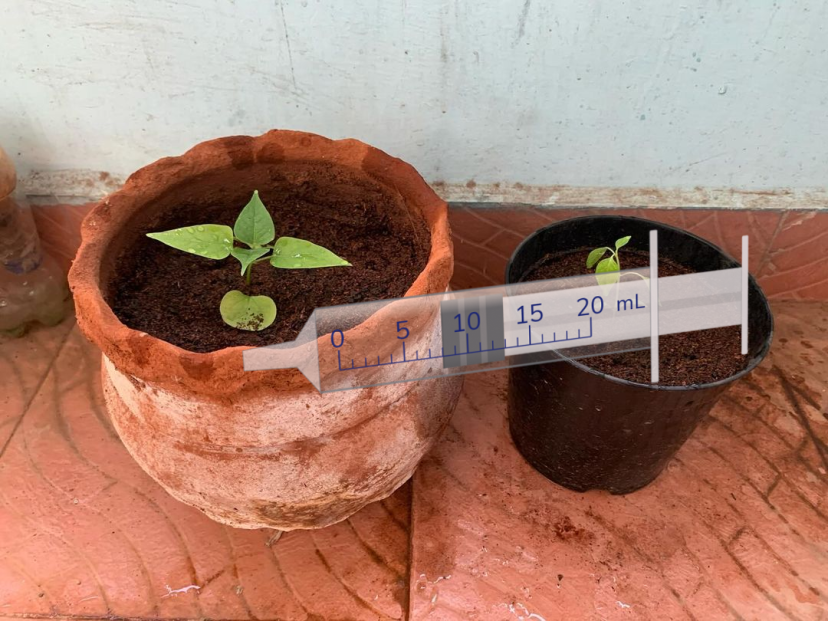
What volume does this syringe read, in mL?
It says 8 mL
